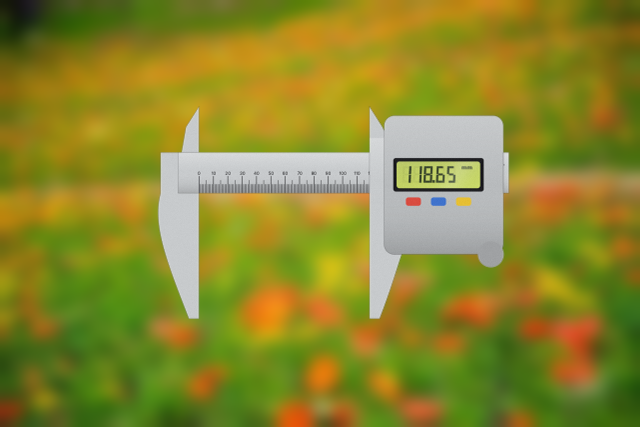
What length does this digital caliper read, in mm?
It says 118.65 mm
